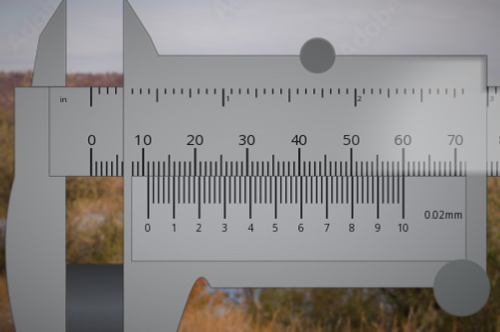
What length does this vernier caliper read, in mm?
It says 11.0 mm
